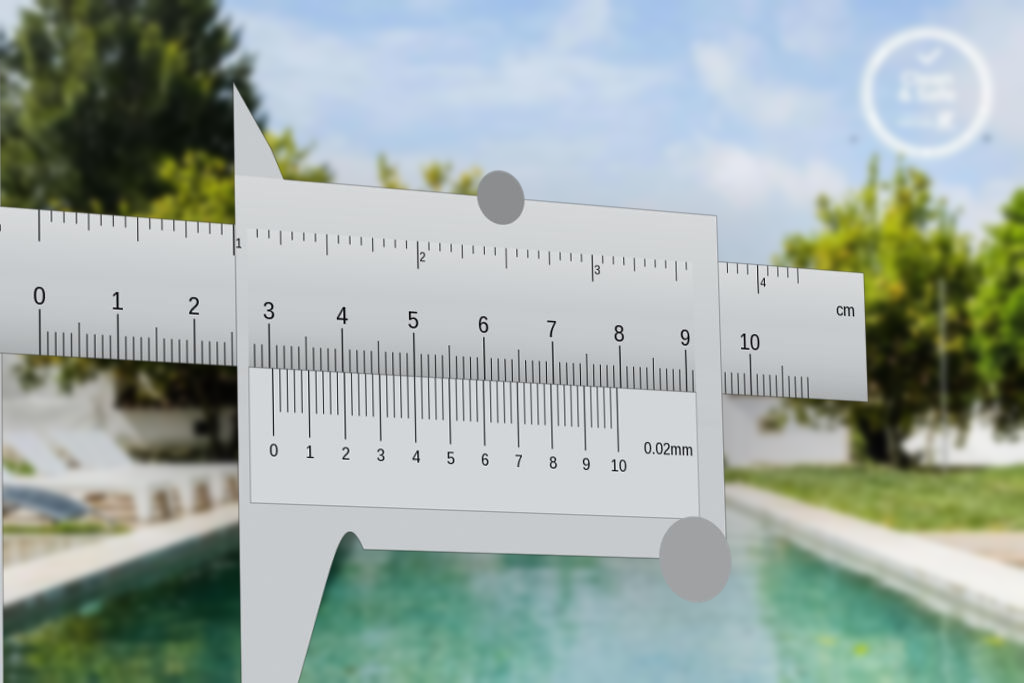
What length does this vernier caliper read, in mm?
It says 30.4 mm
